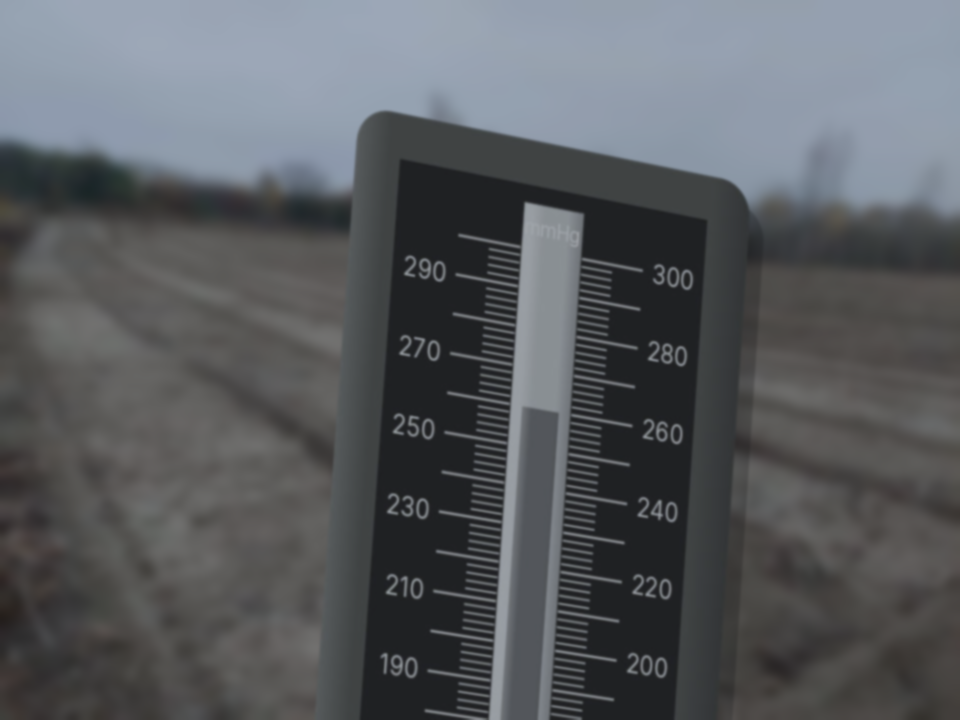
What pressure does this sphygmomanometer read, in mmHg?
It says 260 mmHg
